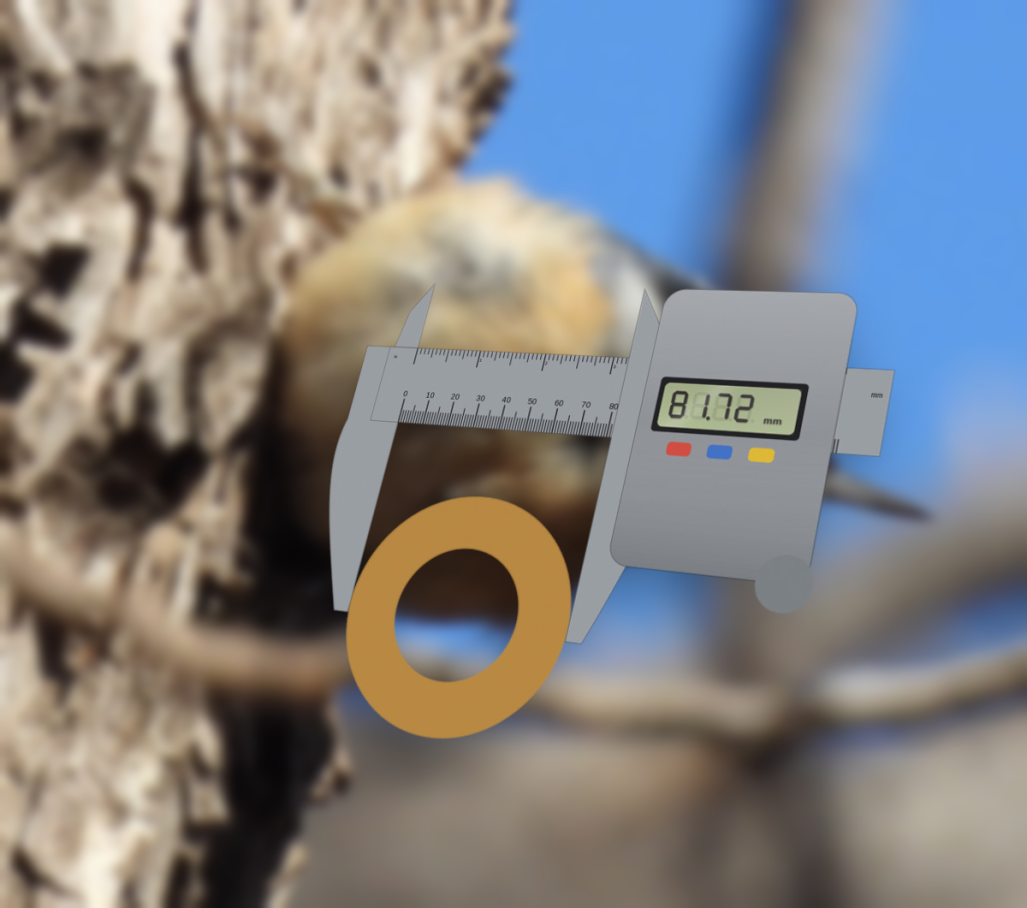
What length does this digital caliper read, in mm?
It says 81.72 mm
